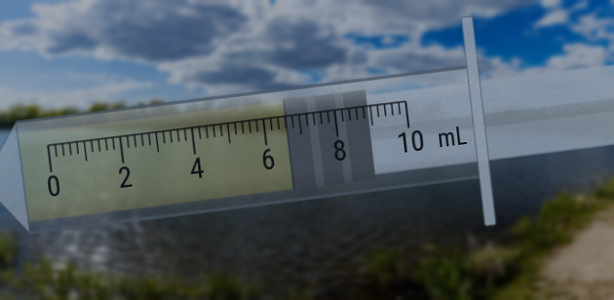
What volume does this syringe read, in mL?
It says 6.6 mL
